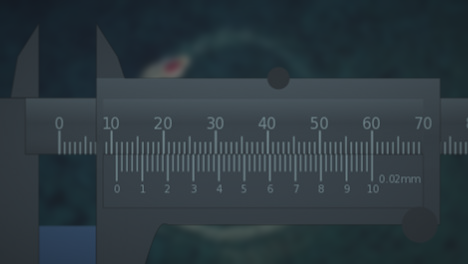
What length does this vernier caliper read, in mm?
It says 11.0 mm
